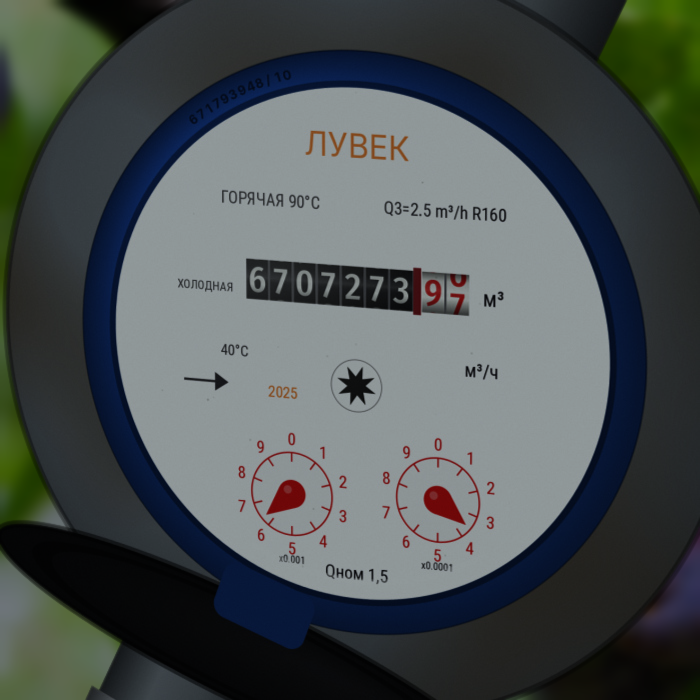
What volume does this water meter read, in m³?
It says 6707273.9663 m³
